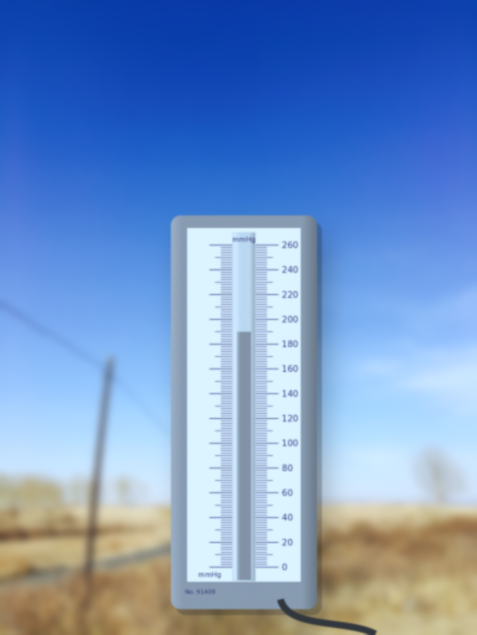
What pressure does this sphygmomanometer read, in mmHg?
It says 190 mmHg
